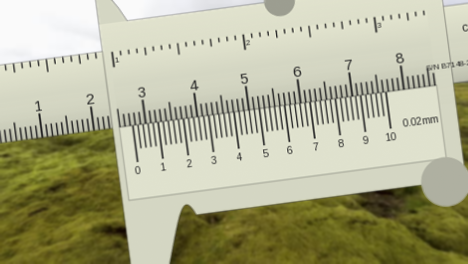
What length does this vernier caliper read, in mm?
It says 27.5 mm
